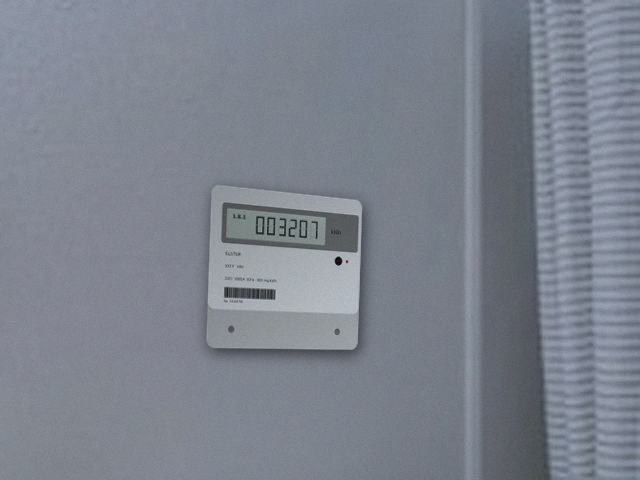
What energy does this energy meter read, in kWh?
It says 3207 kWh
